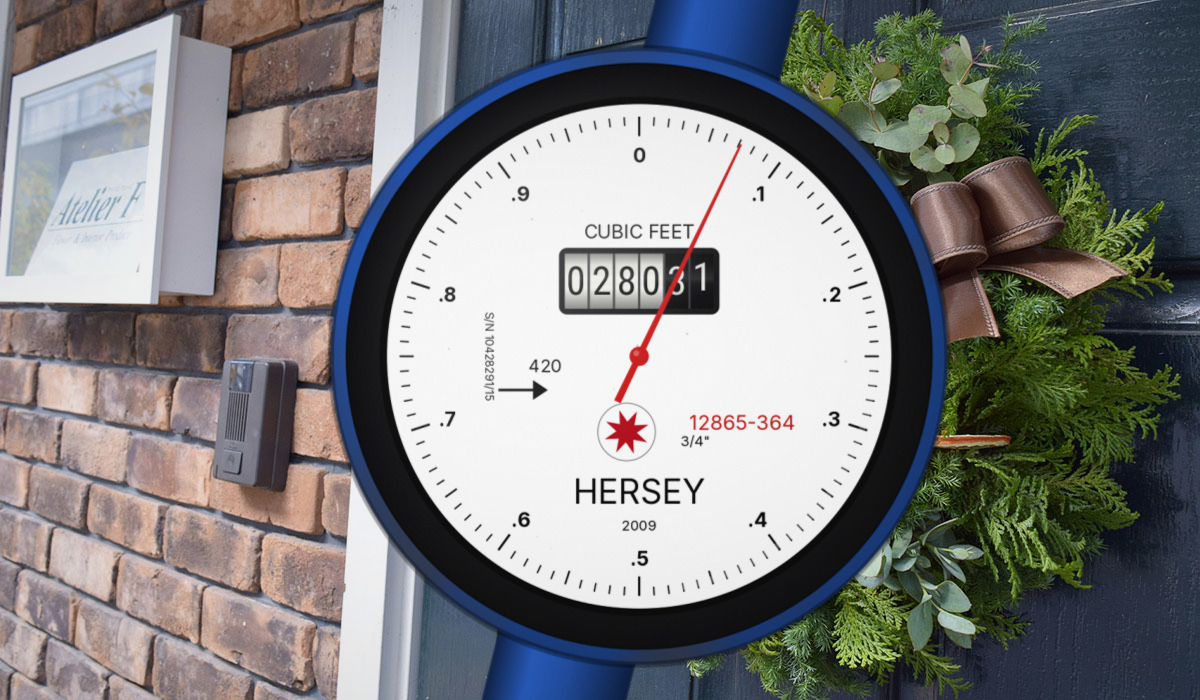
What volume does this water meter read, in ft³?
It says 28031.07 ft³
